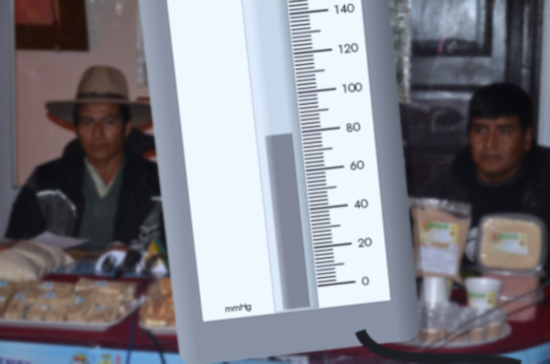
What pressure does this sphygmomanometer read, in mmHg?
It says 80 mmHg
